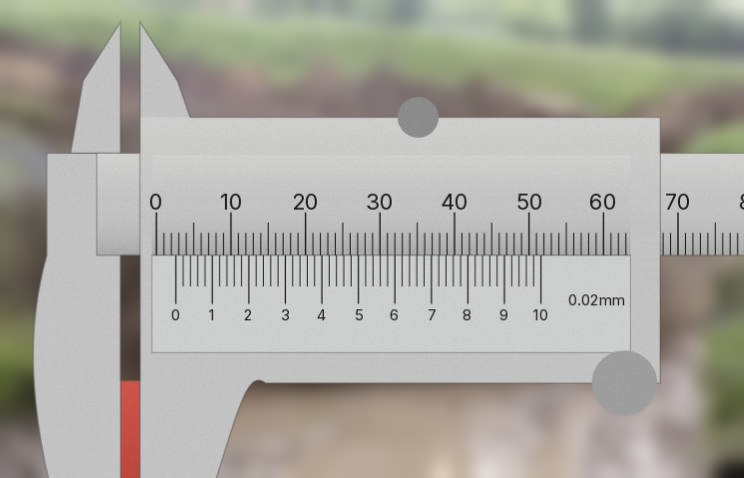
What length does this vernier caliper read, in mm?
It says 2.6 mm
